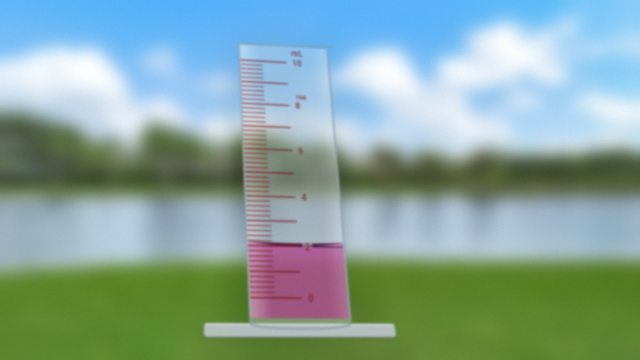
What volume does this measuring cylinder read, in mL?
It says 2 mL
